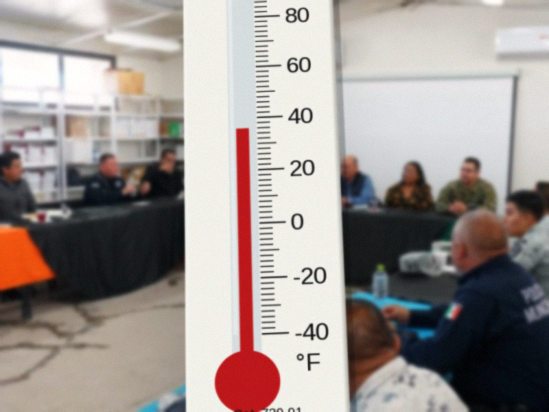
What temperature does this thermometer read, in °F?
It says 36 °F
